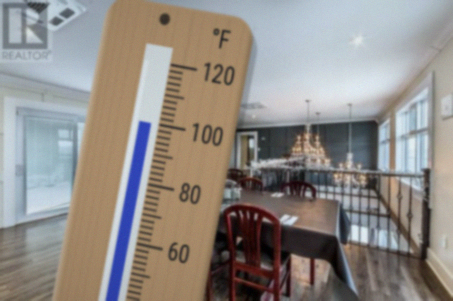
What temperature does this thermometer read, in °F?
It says 100 °F
